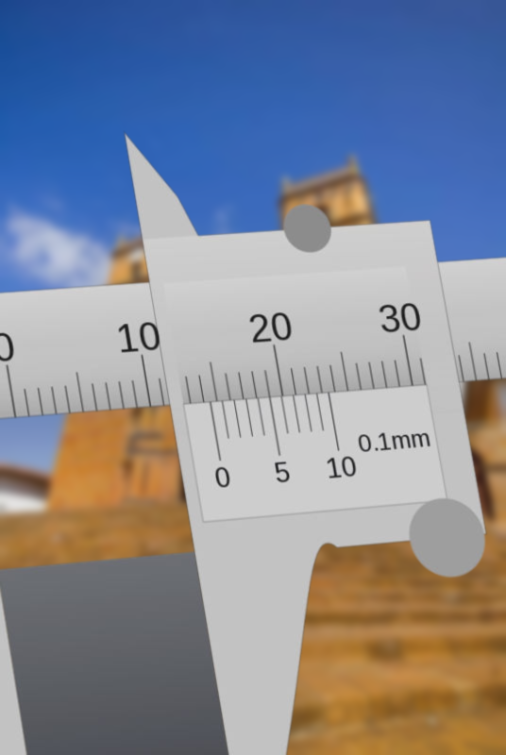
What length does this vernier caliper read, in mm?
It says 14.5 mm
